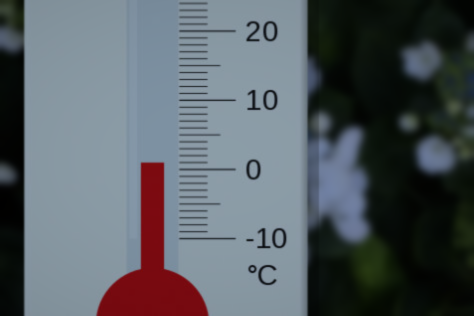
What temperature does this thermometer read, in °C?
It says 1 °C
